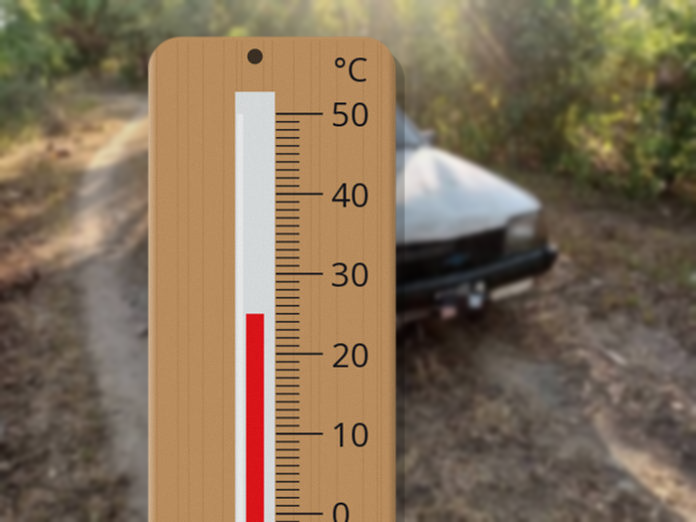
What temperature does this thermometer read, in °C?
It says 25 °C
